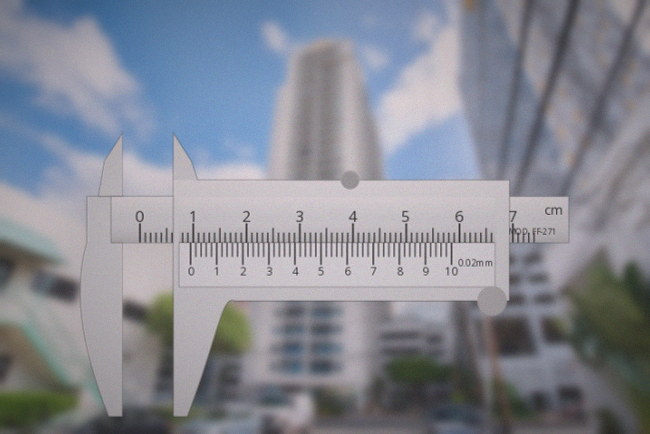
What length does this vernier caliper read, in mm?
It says 9.5 mm
